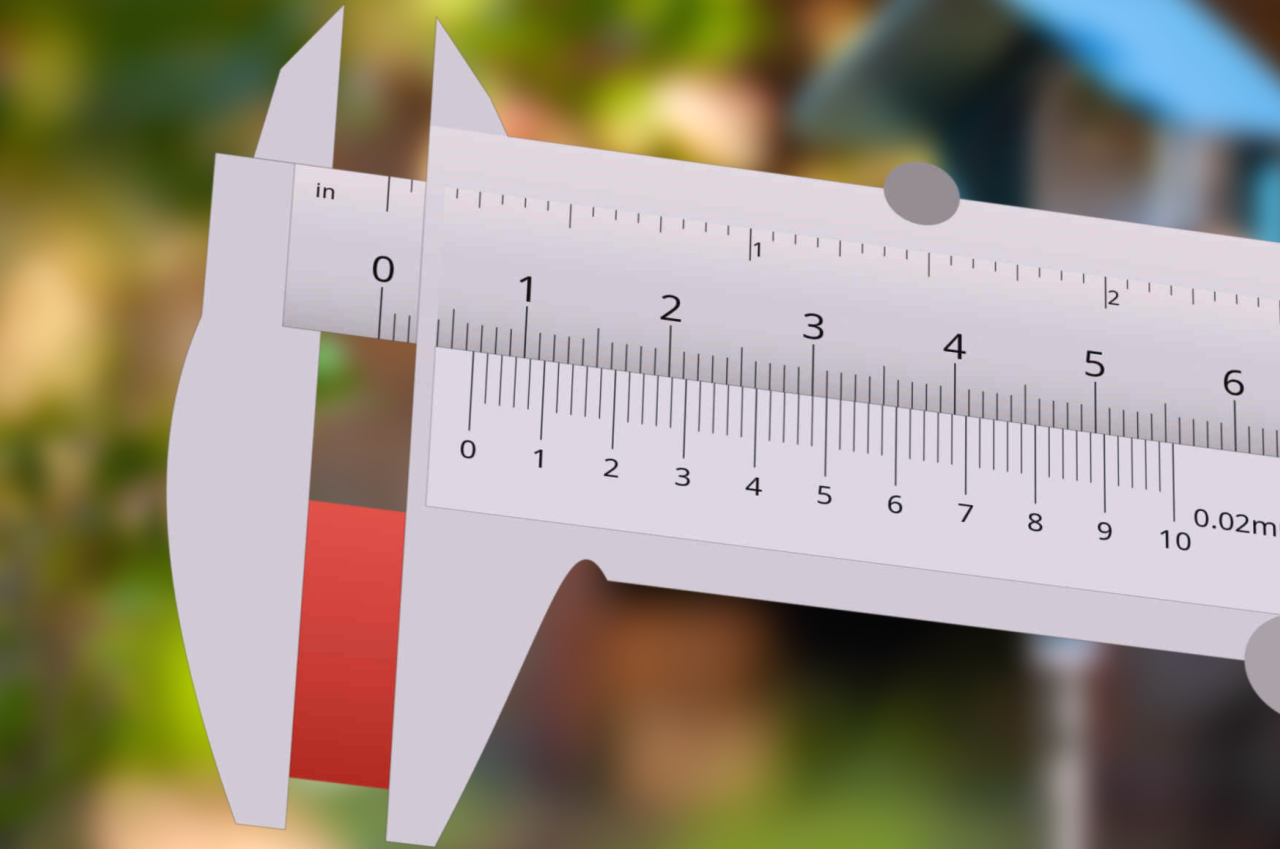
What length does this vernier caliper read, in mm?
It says 6.5 mm
